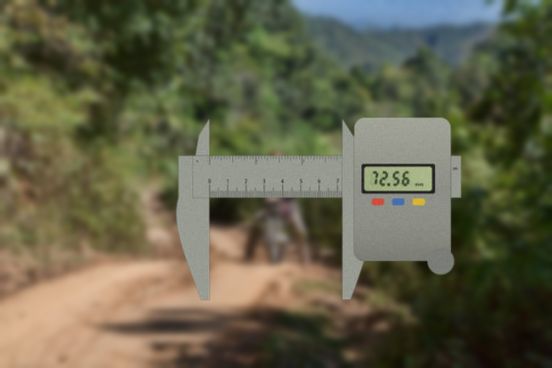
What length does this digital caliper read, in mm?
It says 72.56 mm
